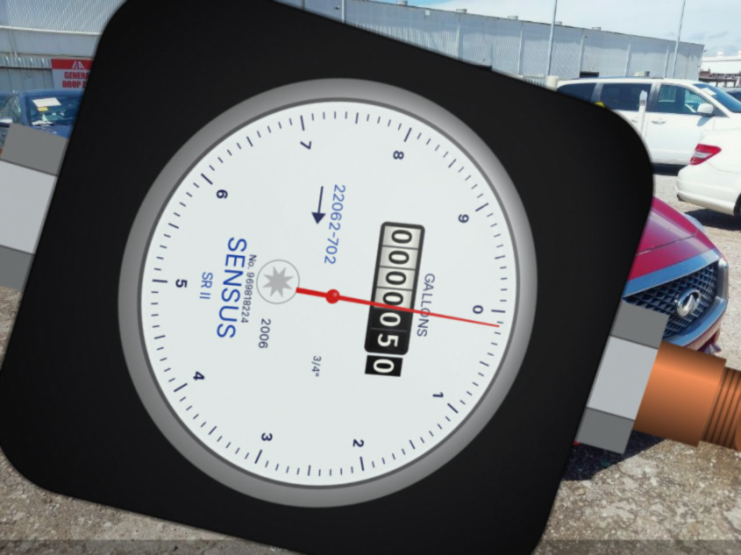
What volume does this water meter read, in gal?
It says 50.1 gal
